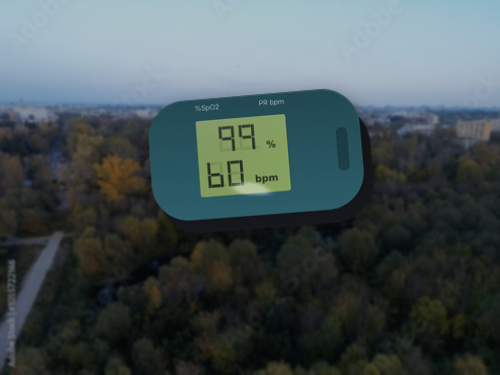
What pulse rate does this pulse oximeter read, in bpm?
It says 60 bpm
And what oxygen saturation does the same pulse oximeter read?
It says 99 %
